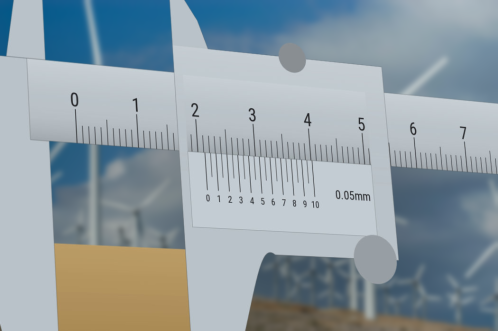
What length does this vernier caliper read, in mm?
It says 21.2 mm
